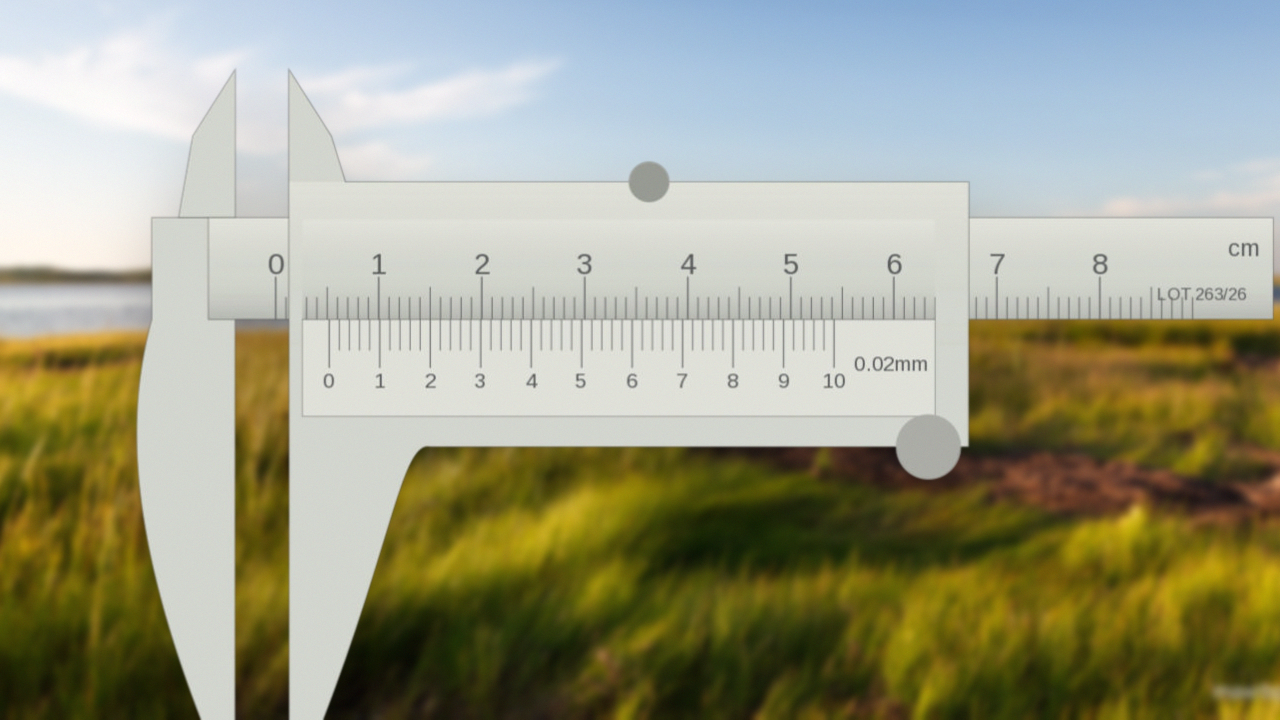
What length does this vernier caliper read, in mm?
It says 5.2 mm
